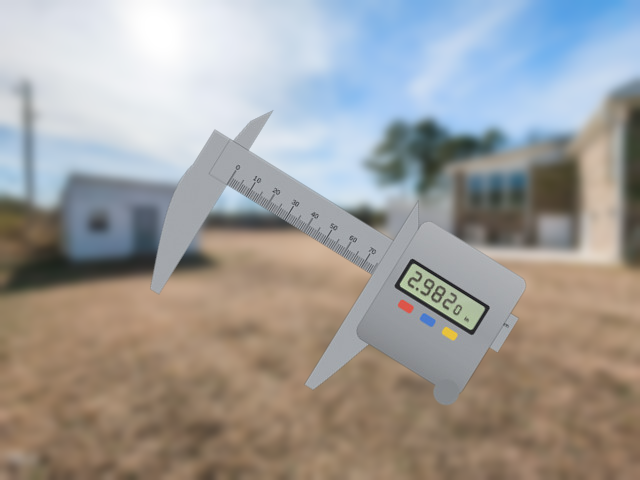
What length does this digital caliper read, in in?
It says 2.9820 in
